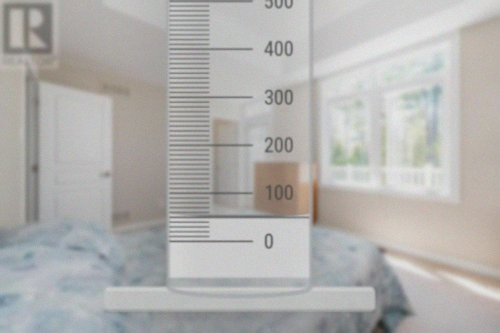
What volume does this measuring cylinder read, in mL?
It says 50 mL
